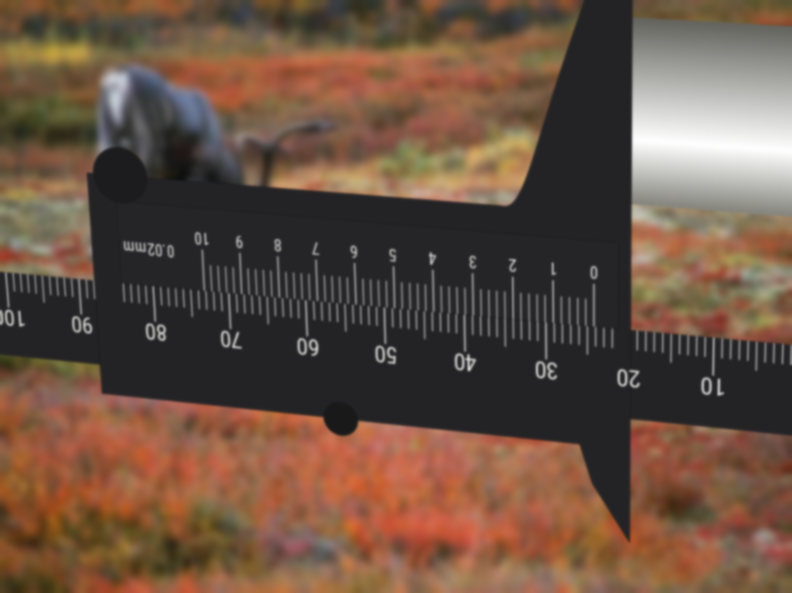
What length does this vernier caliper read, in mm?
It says 24.2 mm
